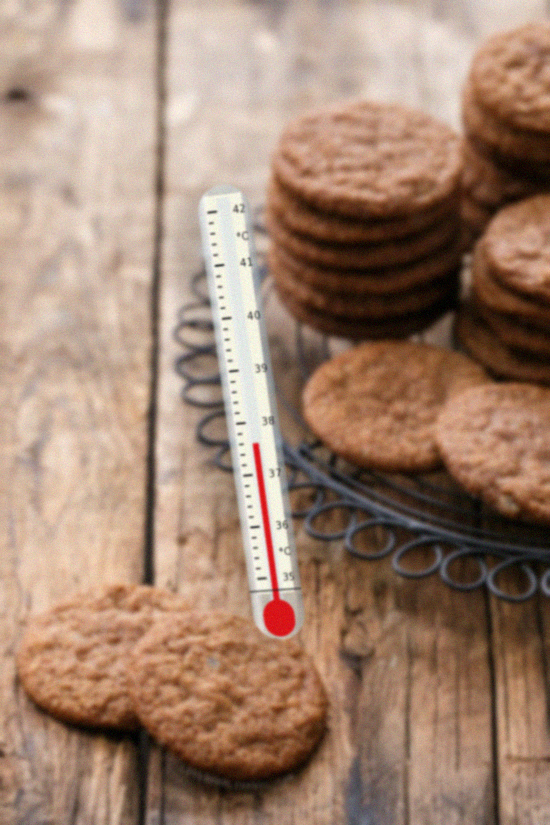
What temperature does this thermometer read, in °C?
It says 37.6 °C
